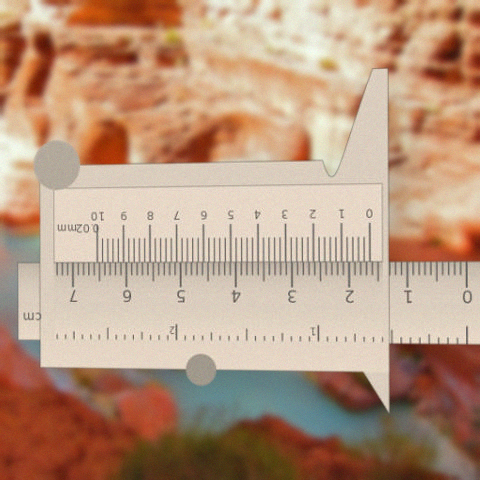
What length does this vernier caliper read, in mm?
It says 16.4 mm
